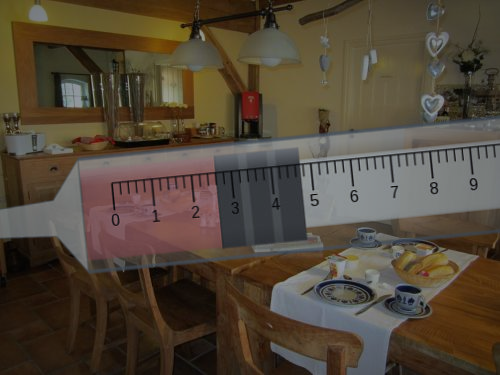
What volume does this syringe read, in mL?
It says 2.6 mL
